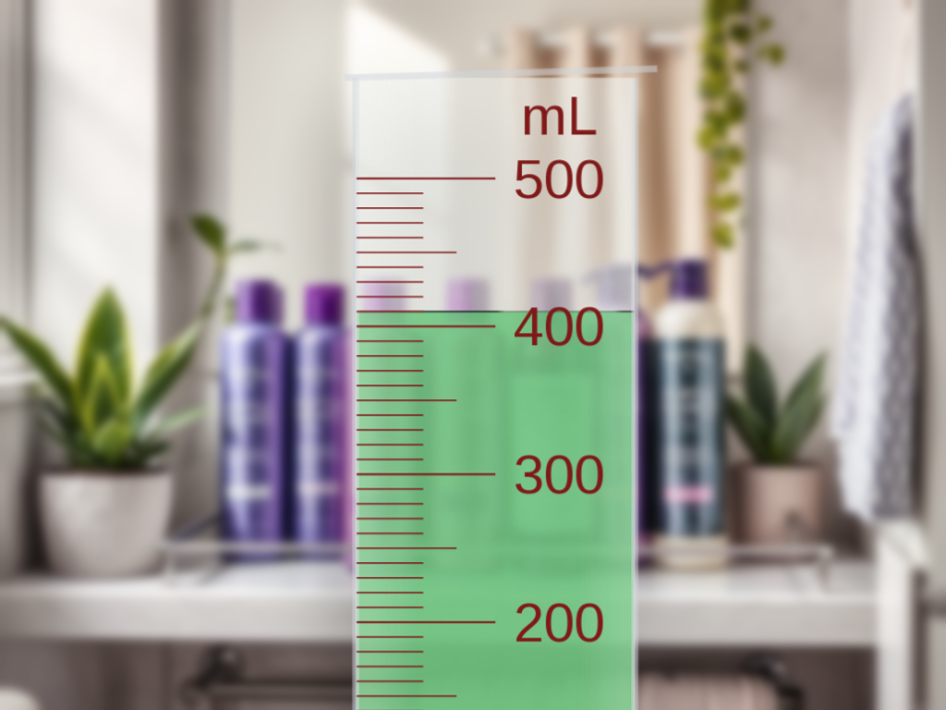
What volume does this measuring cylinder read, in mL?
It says 410 mL
